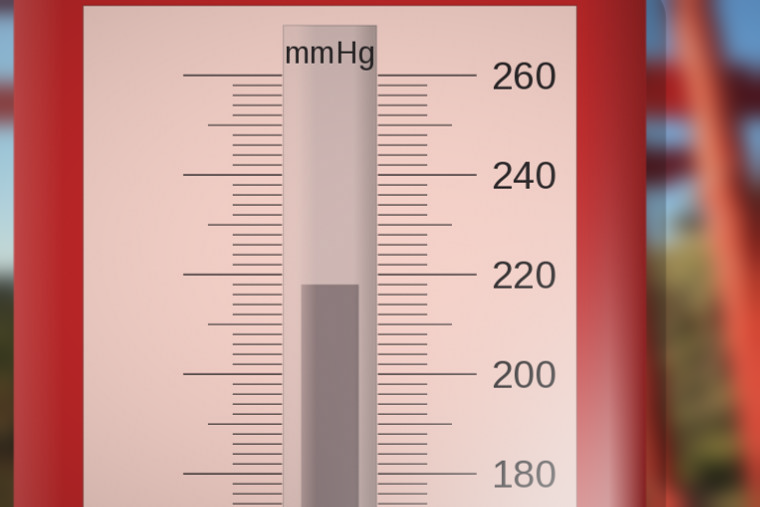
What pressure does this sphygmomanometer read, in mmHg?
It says 218 mmHg
